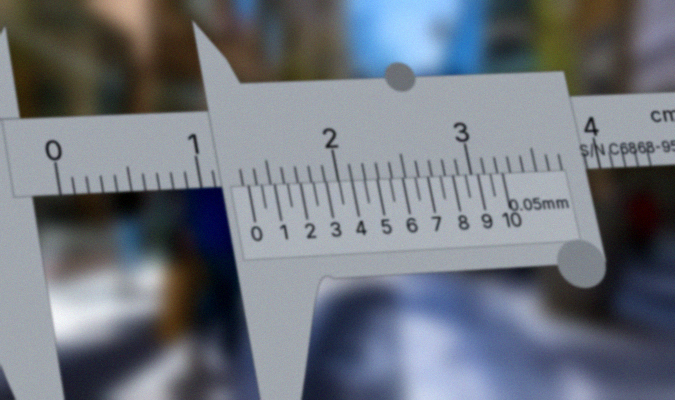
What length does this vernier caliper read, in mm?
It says 13.4 mm
